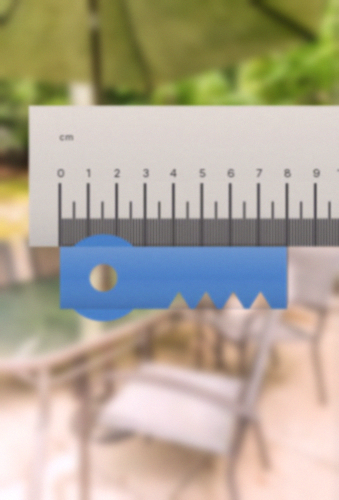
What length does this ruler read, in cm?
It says 8 cm
